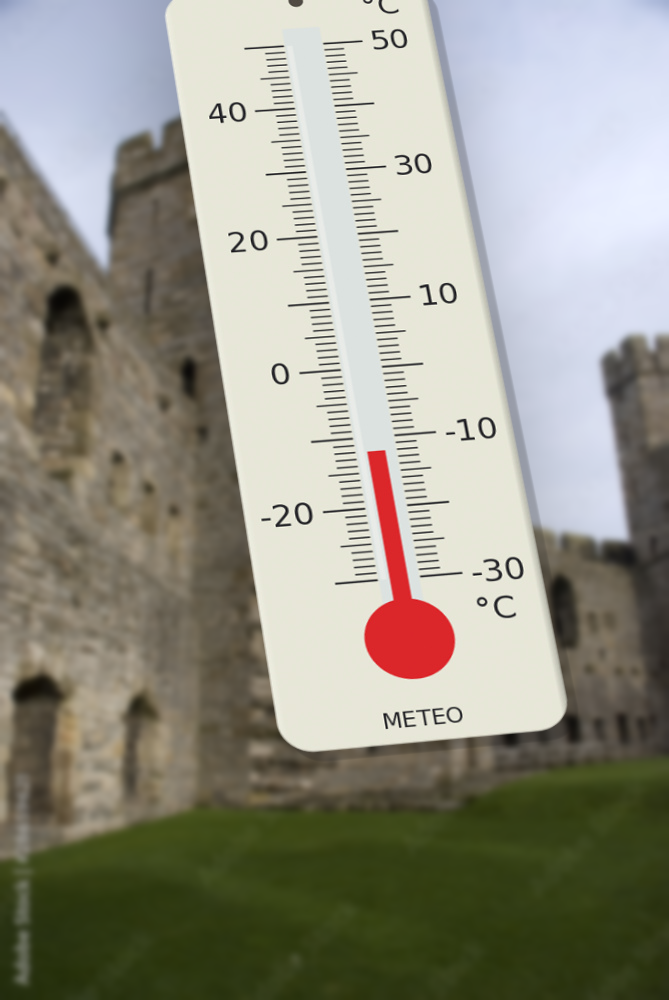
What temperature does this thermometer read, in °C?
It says -12 °C
